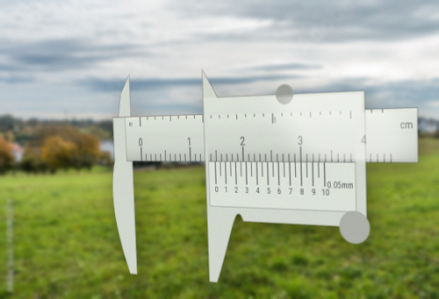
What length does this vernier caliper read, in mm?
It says 14.8 mm
